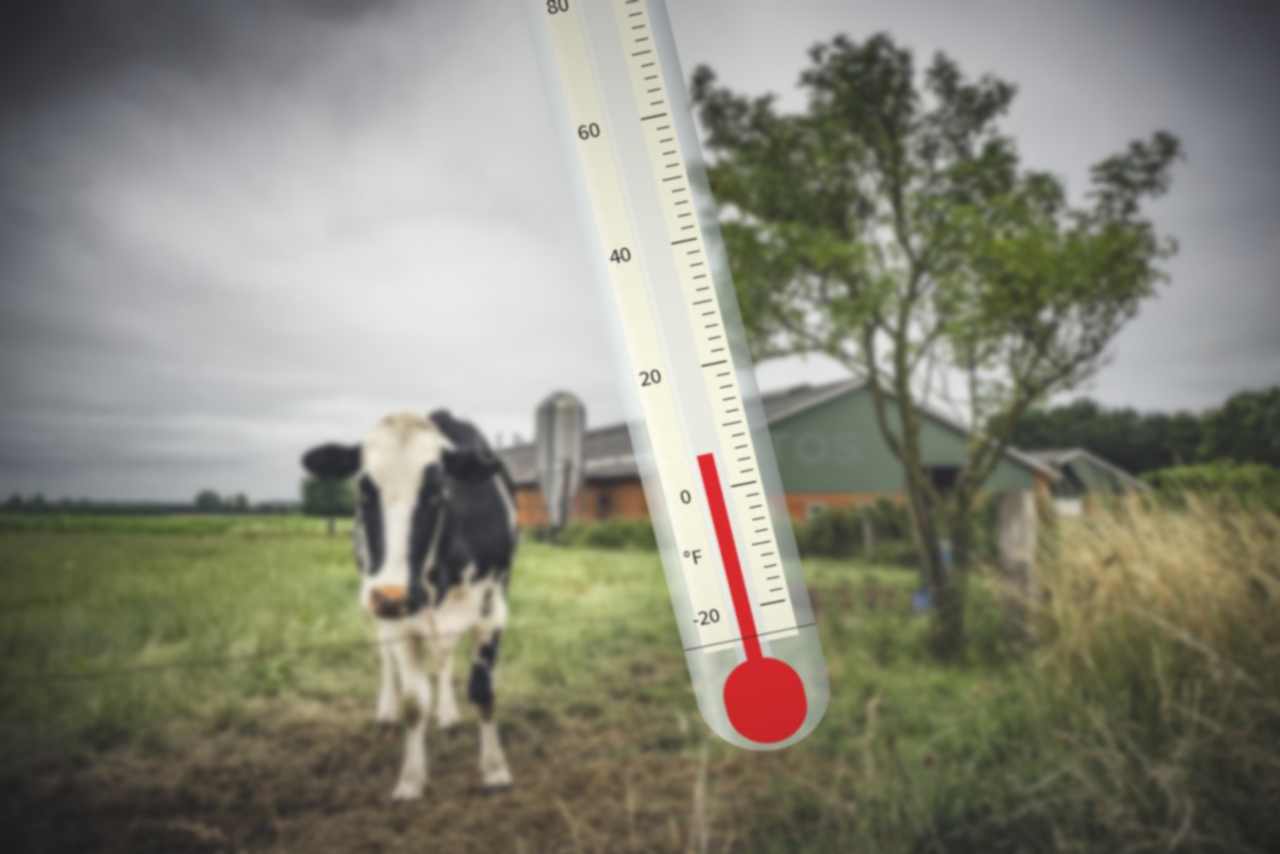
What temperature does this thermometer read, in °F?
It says 6 °F
